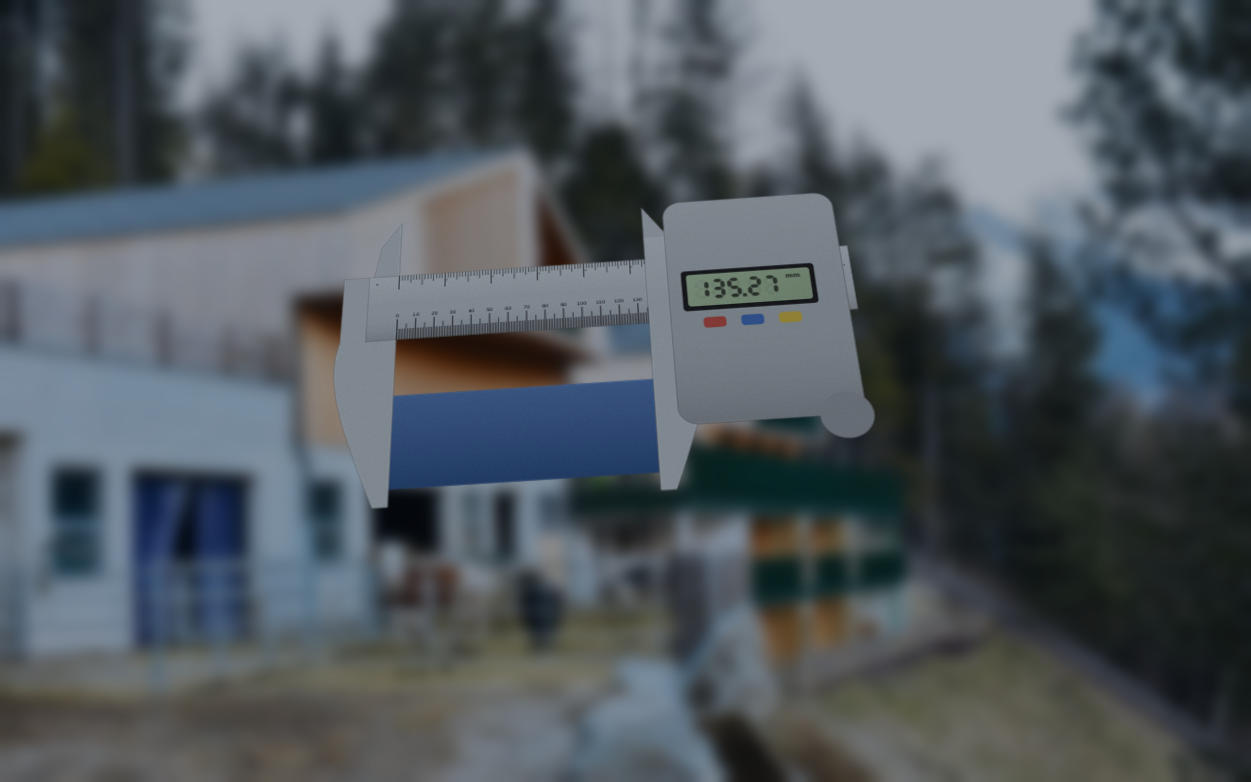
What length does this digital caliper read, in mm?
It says 135.27 mm
